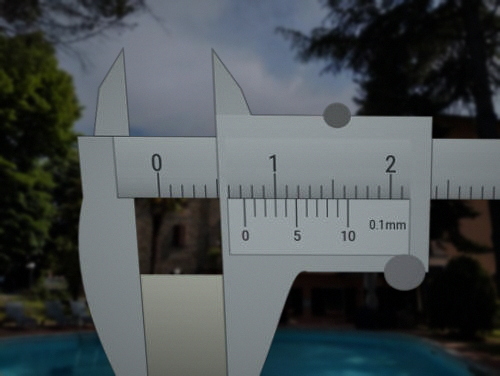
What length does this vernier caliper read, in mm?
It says 7.3 mm
